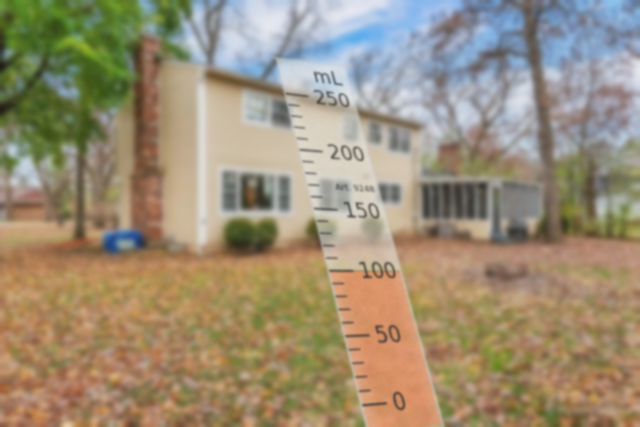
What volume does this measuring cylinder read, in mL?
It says 100 mL
